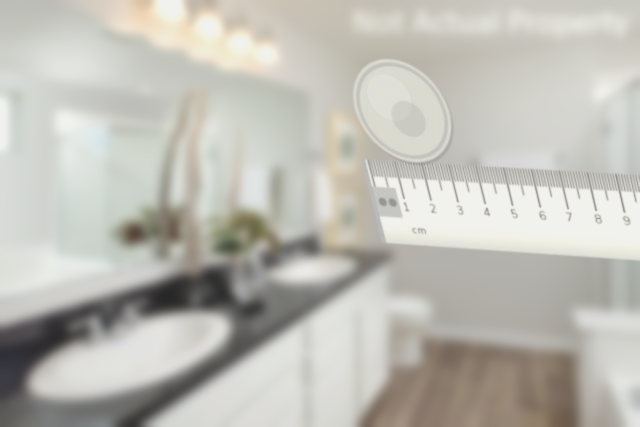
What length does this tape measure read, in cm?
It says 3.5 cm
